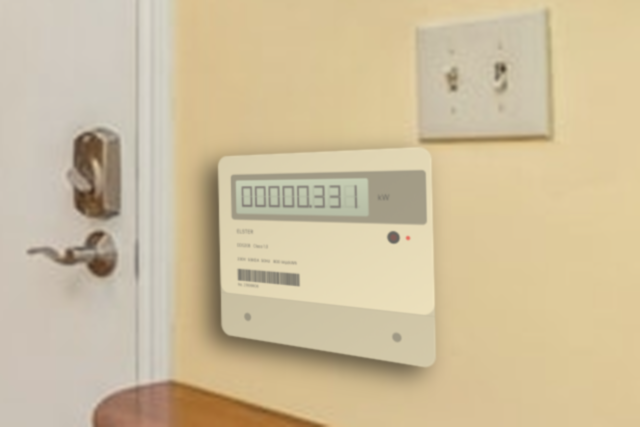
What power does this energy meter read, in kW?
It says 0.331 kW
